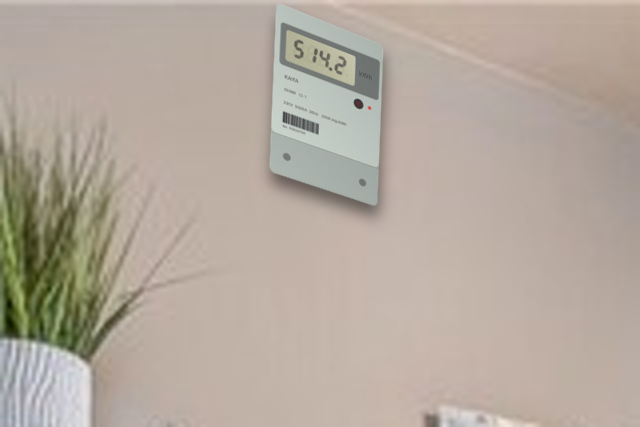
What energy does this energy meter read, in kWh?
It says 514.2 kWh
